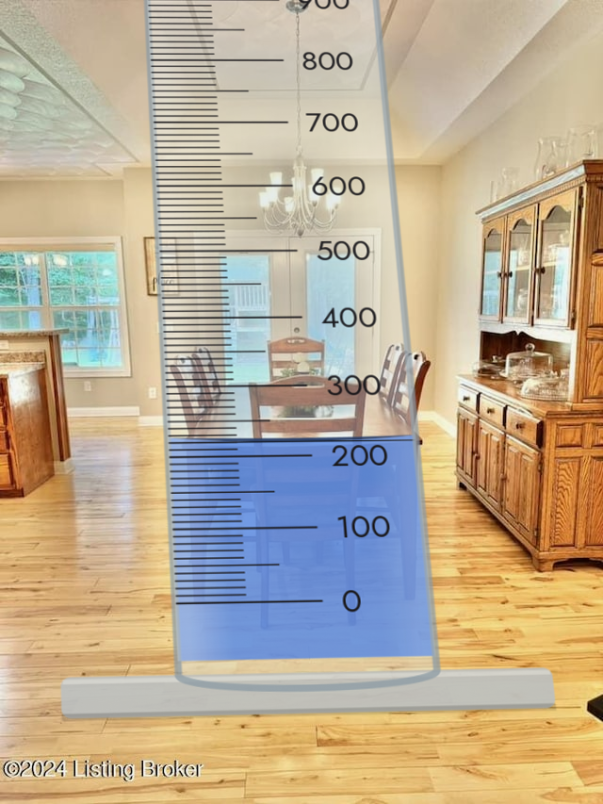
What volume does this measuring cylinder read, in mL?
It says 220 mL
